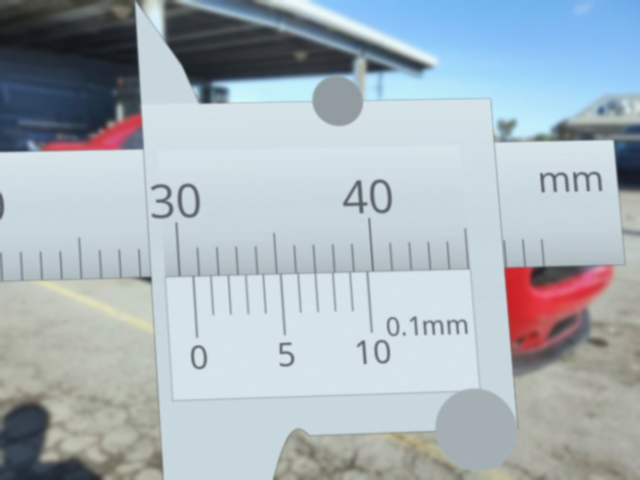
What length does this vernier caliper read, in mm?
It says 30.7 mm
